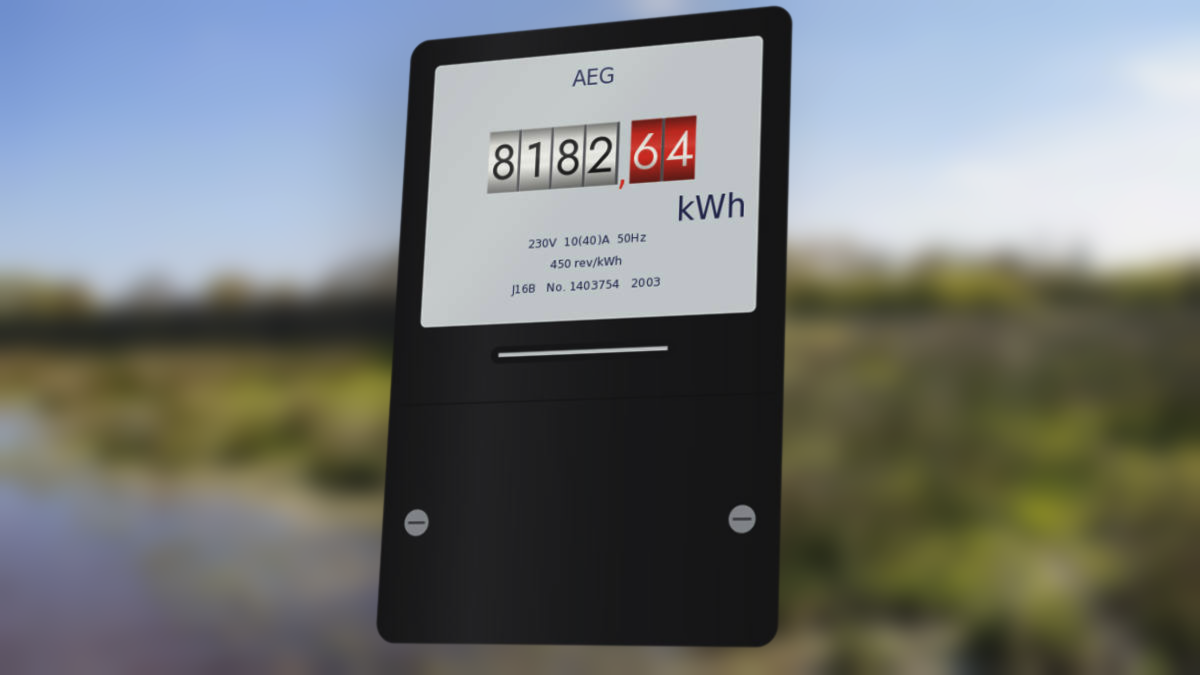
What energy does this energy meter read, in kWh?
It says 8182.64 kWh
